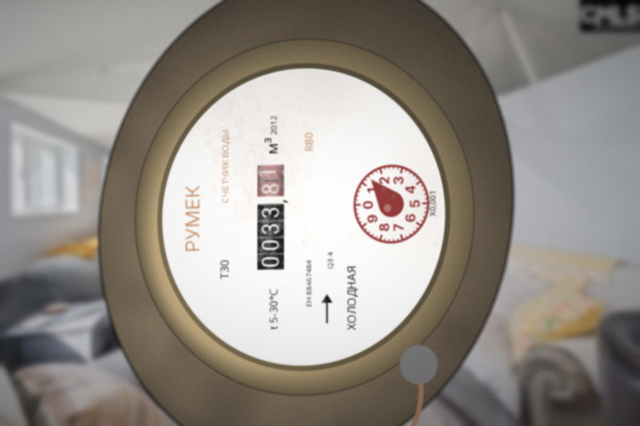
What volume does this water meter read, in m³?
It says 33.811 m³
